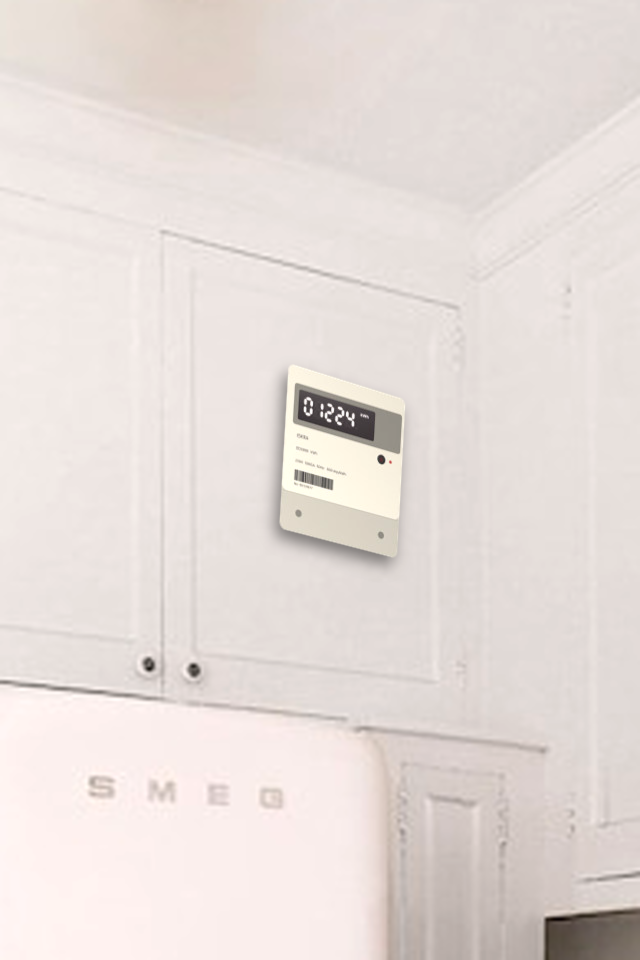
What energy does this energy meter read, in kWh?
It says 1224 kWh
